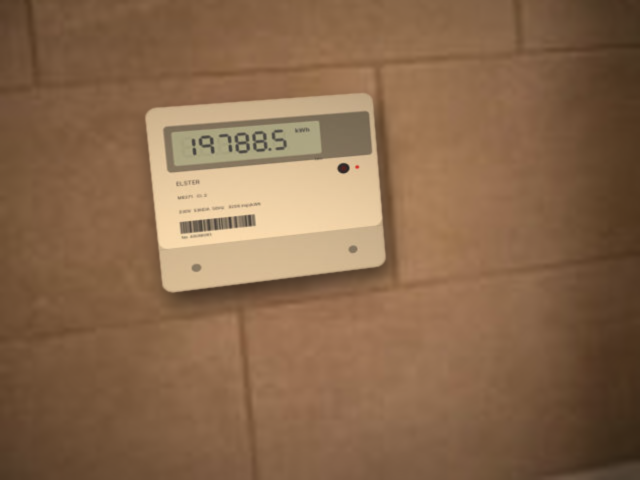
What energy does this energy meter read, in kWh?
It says 19788.5 kWh
